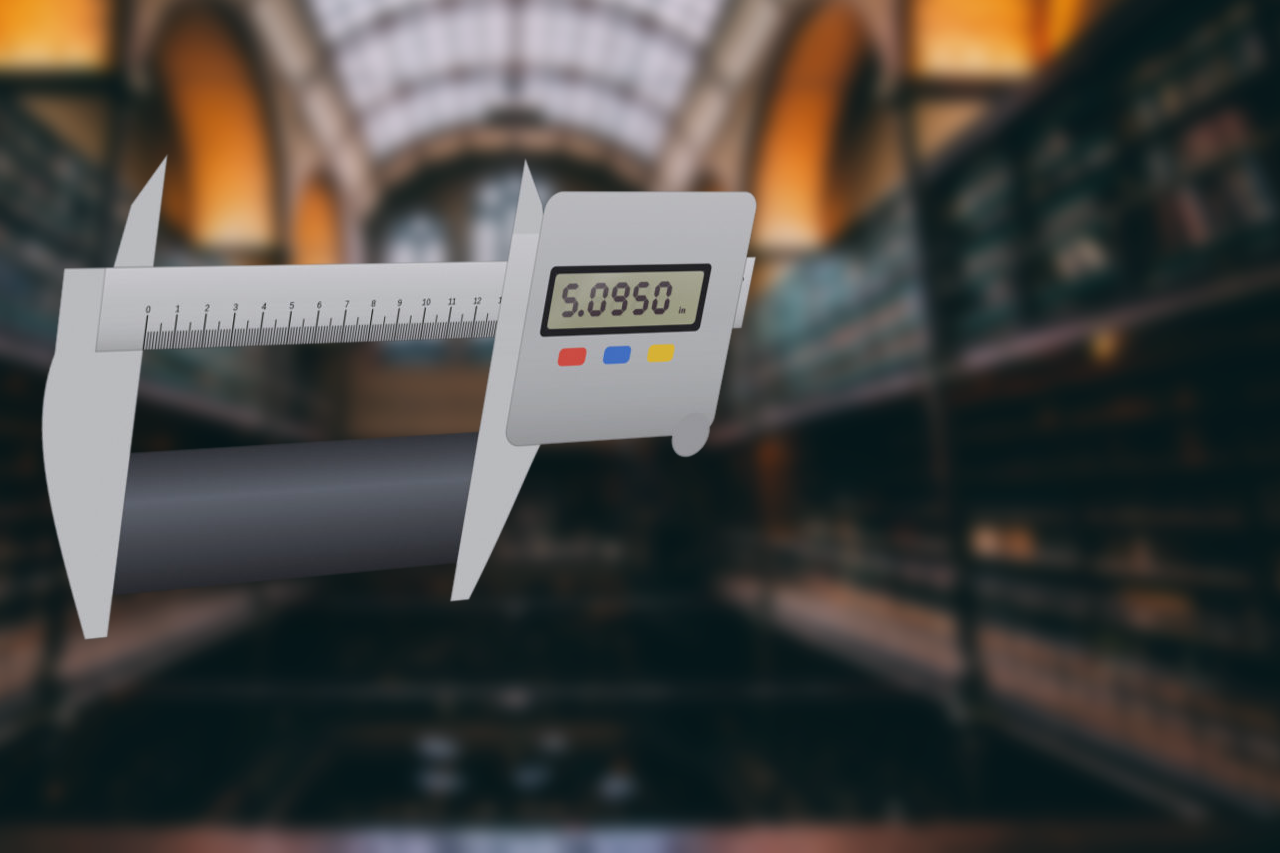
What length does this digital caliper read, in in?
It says 5.0950 in
